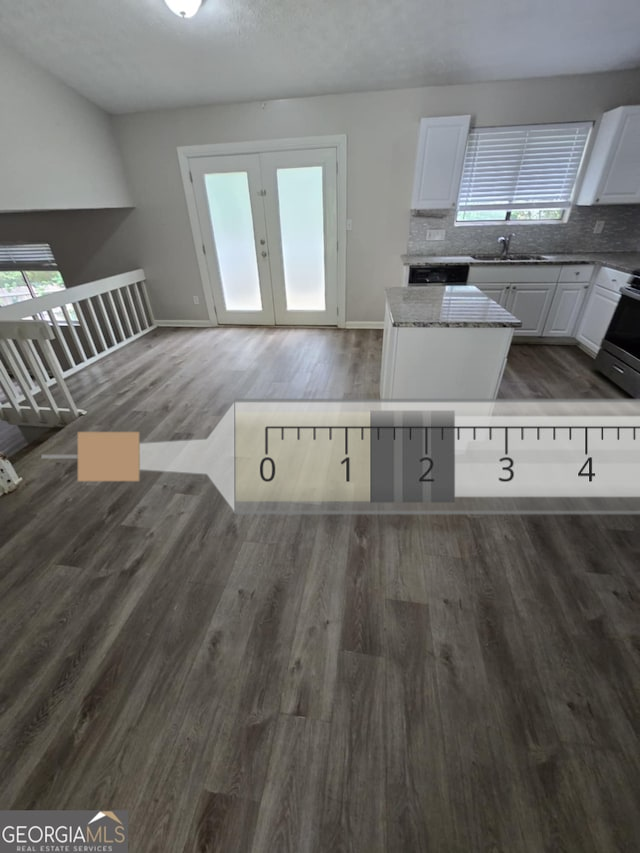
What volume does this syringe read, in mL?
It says 1.3 mL
